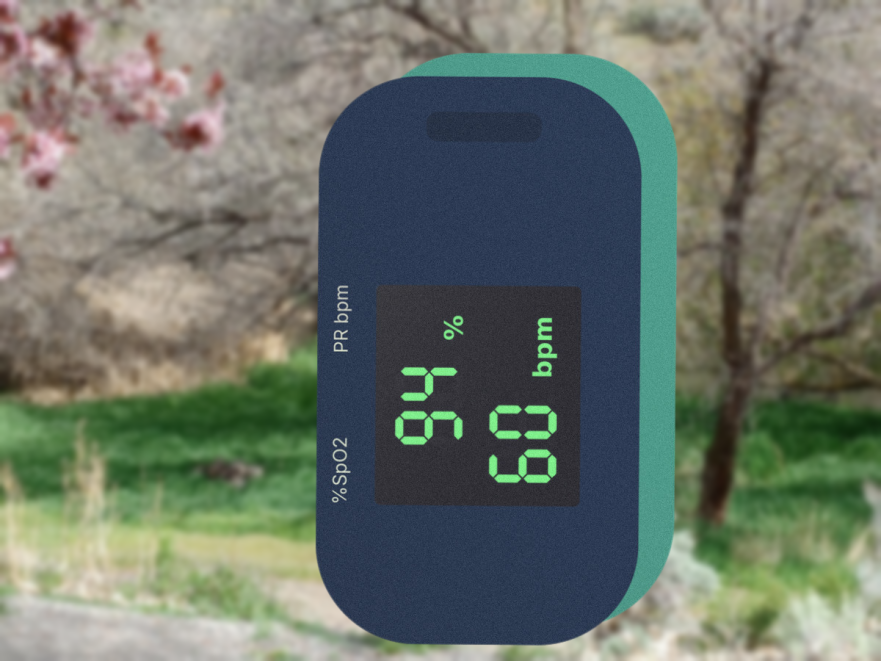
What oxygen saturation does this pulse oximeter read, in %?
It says 94 %
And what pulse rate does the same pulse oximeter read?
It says 60 bpm
